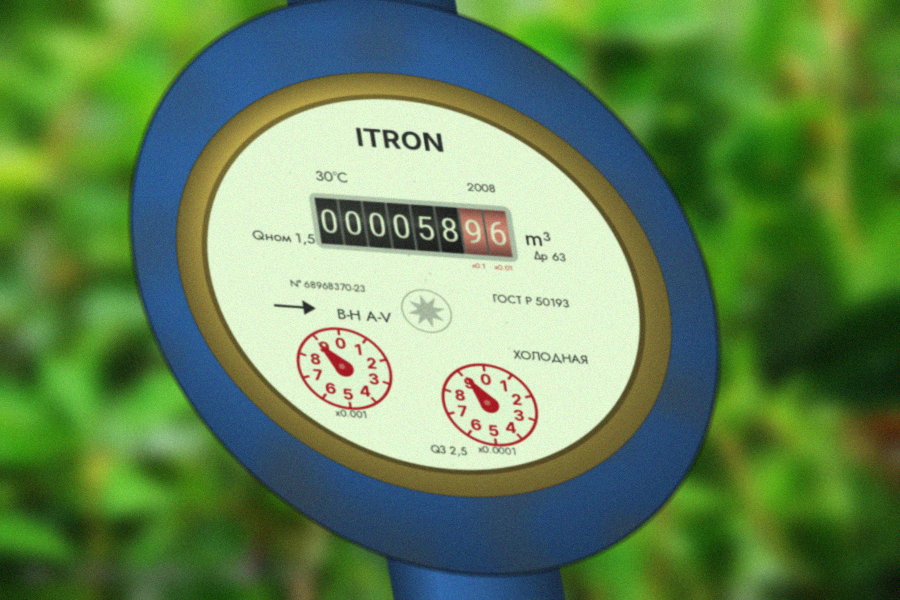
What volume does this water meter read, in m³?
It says 58.9689 m³
